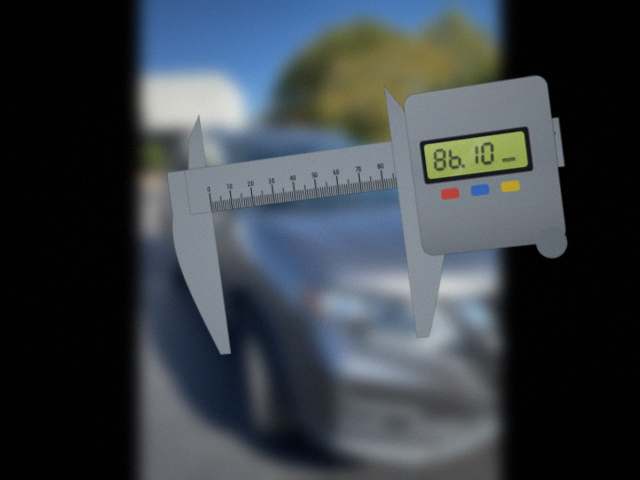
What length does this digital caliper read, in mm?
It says 86.10 mm
